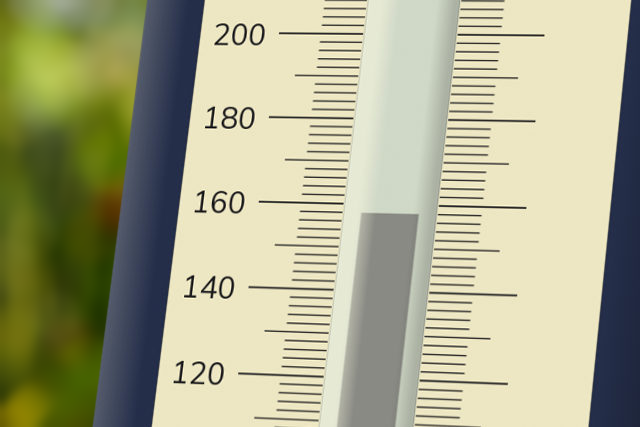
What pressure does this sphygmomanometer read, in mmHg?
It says 158 mmHg
